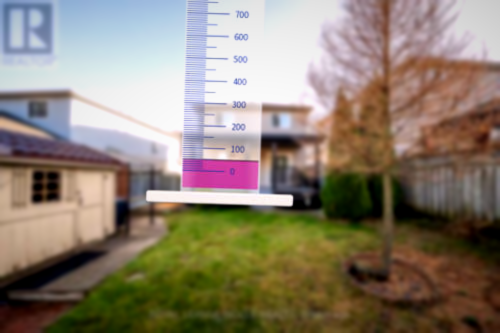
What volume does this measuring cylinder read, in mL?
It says 50 mL
